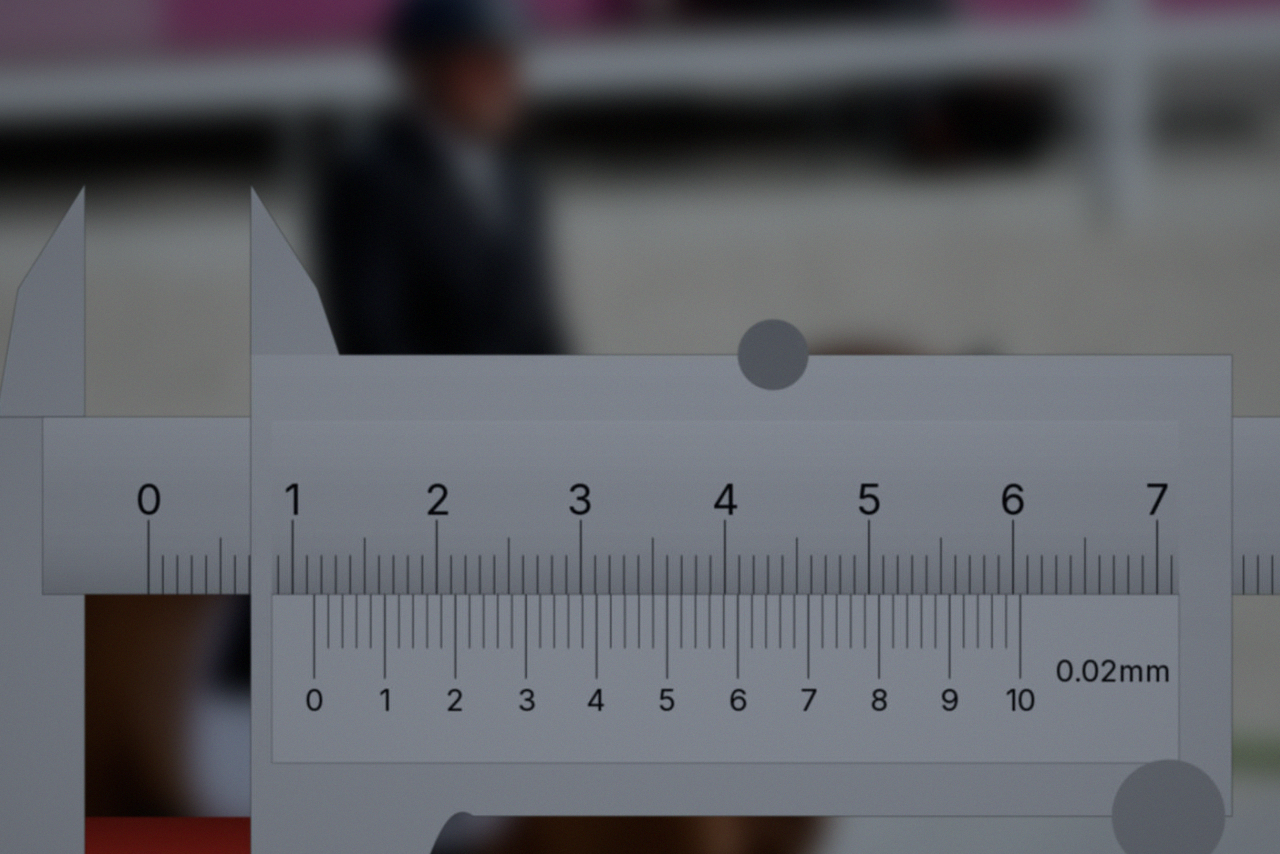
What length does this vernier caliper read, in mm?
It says 11.5 mm
